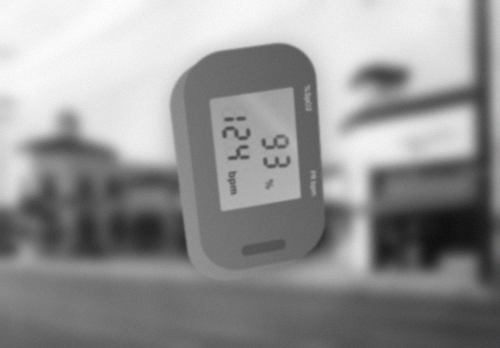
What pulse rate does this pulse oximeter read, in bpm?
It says 124 bpm
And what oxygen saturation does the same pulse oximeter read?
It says 93 %
